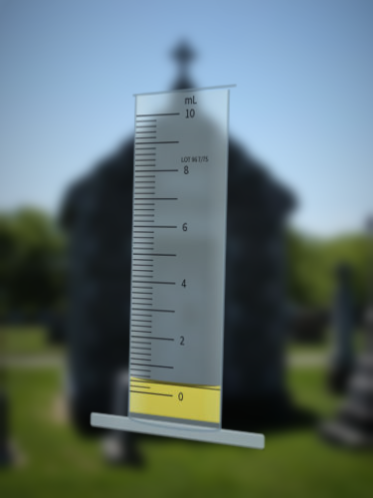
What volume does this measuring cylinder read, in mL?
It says 0.4 mL
